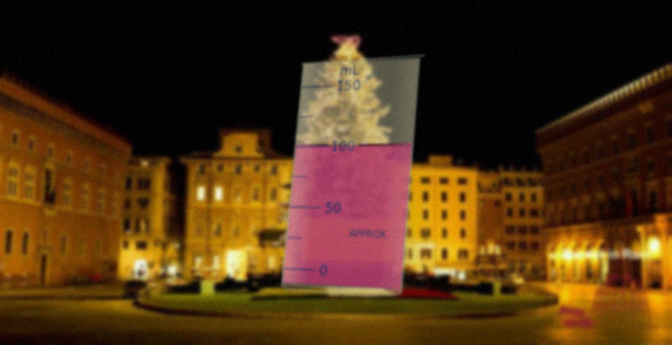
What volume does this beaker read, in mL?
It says 100 mL
